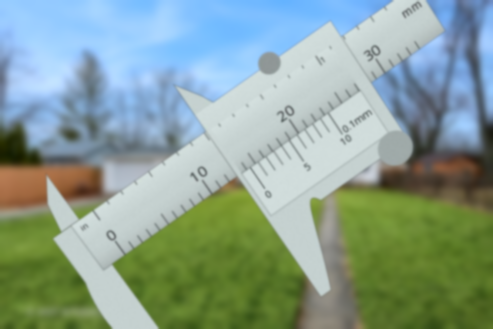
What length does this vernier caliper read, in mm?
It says 14.4 mm
